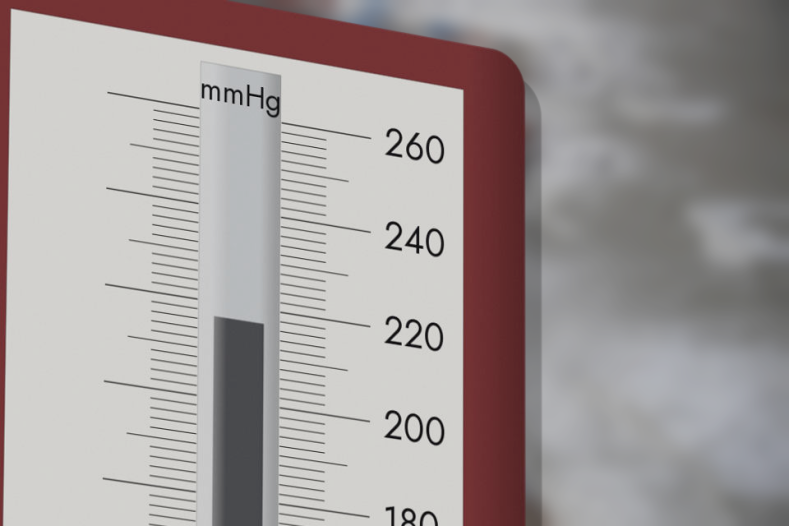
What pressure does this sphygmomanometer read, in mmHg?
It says 217 mmHg
